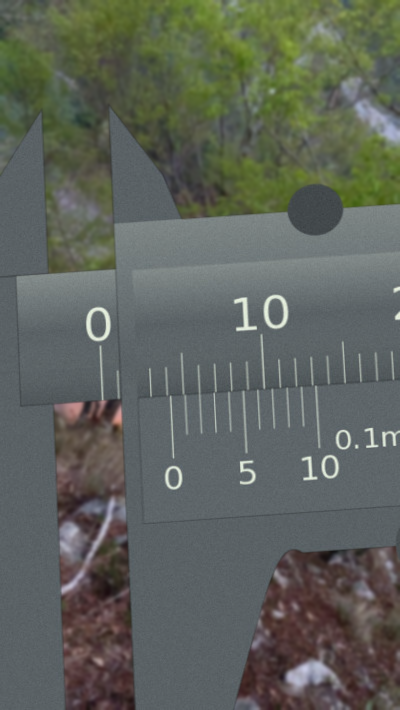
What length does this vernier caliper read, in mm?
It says 4.2 mm
